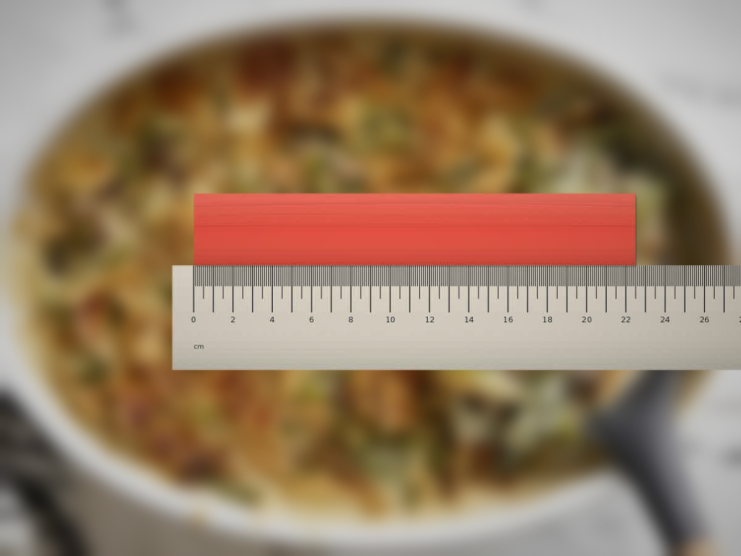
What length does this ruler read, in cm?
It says 22.5 cm
